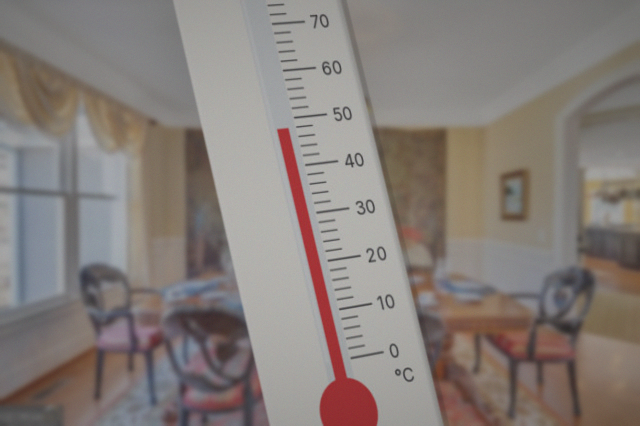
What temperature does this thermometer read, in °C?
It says 48 °C
